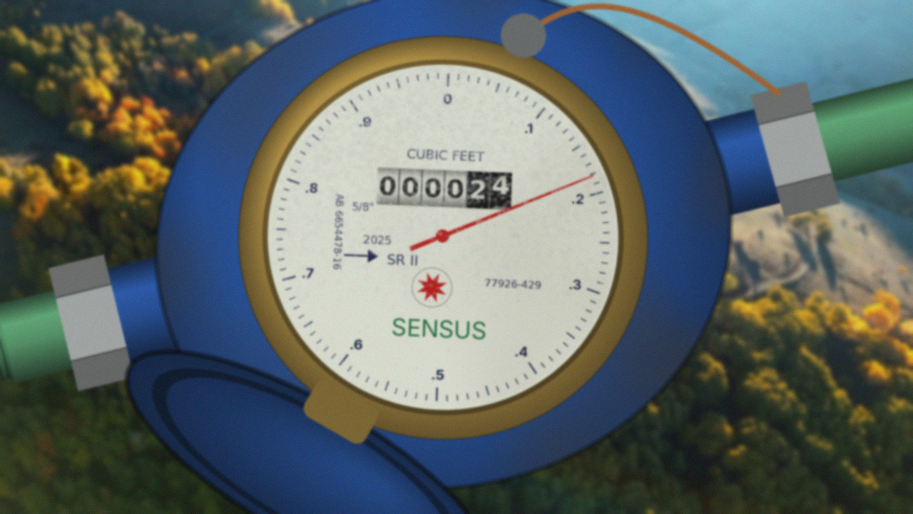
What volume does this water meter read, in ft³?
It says 24.18 ft³
